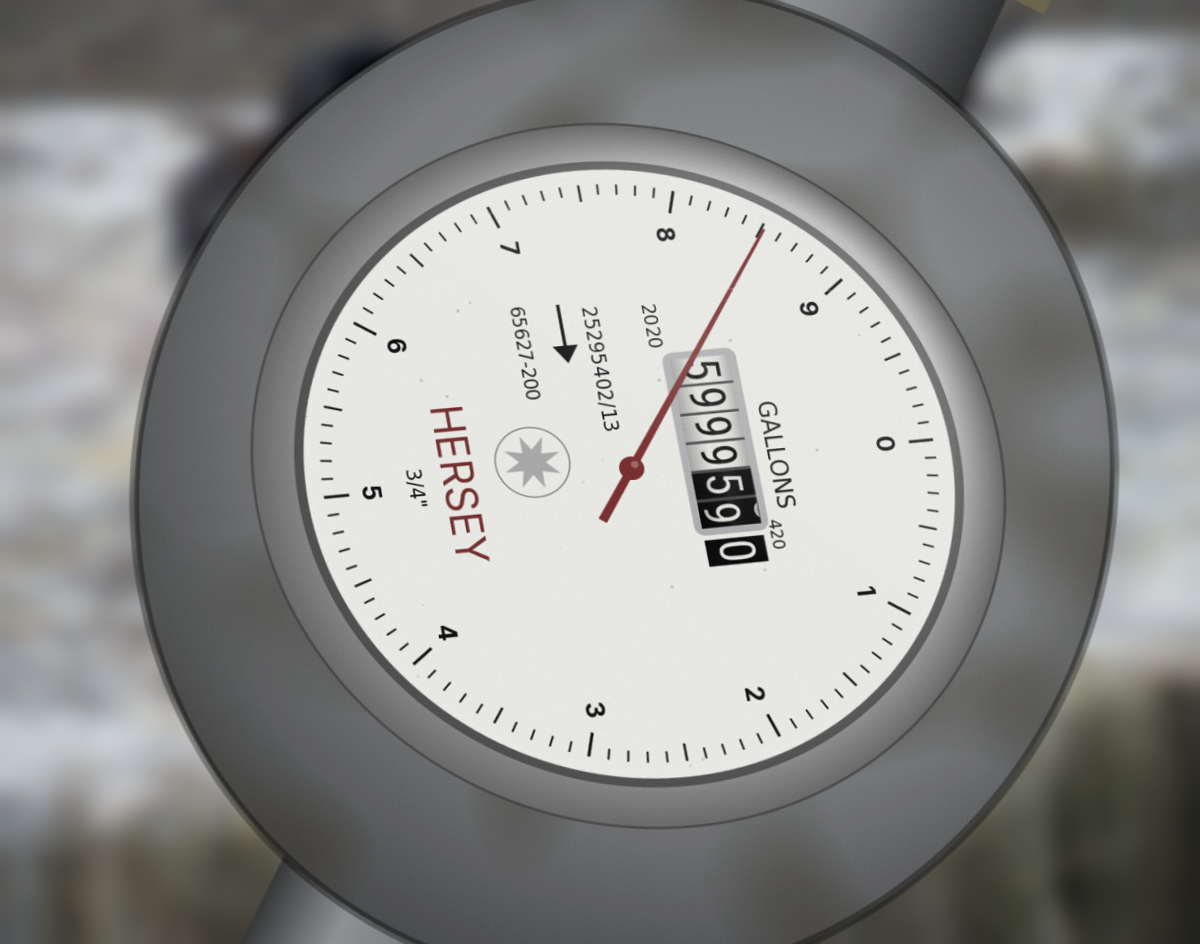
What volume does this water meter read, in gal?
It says 5999588.5 gal
